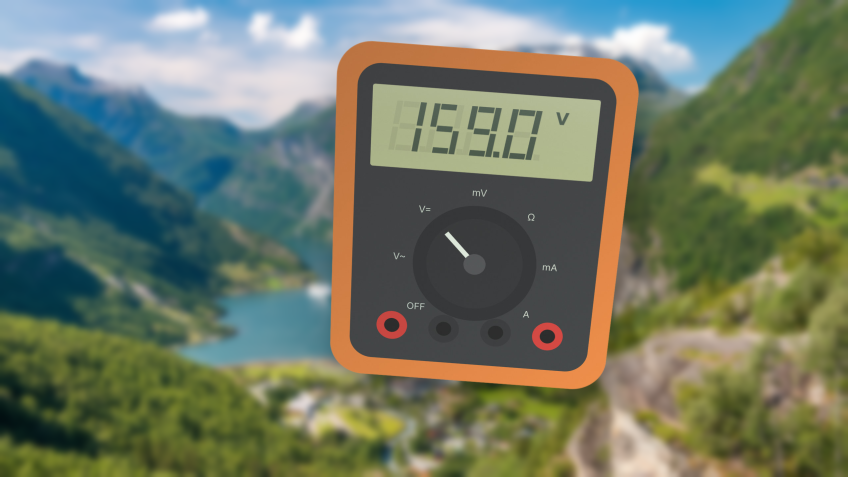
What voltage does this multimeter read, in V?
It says 159.0 V
